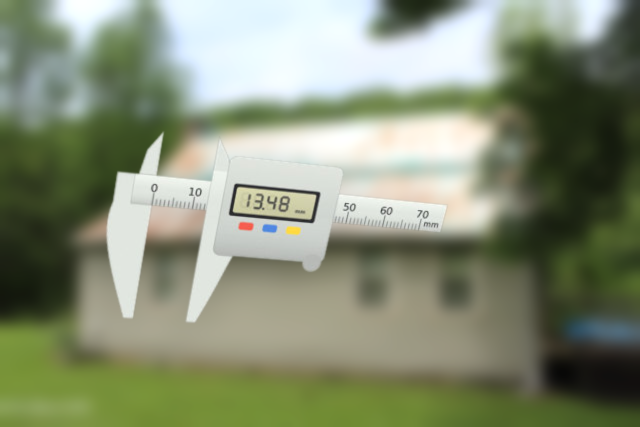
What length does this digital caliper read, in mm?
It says 13.48 mm
